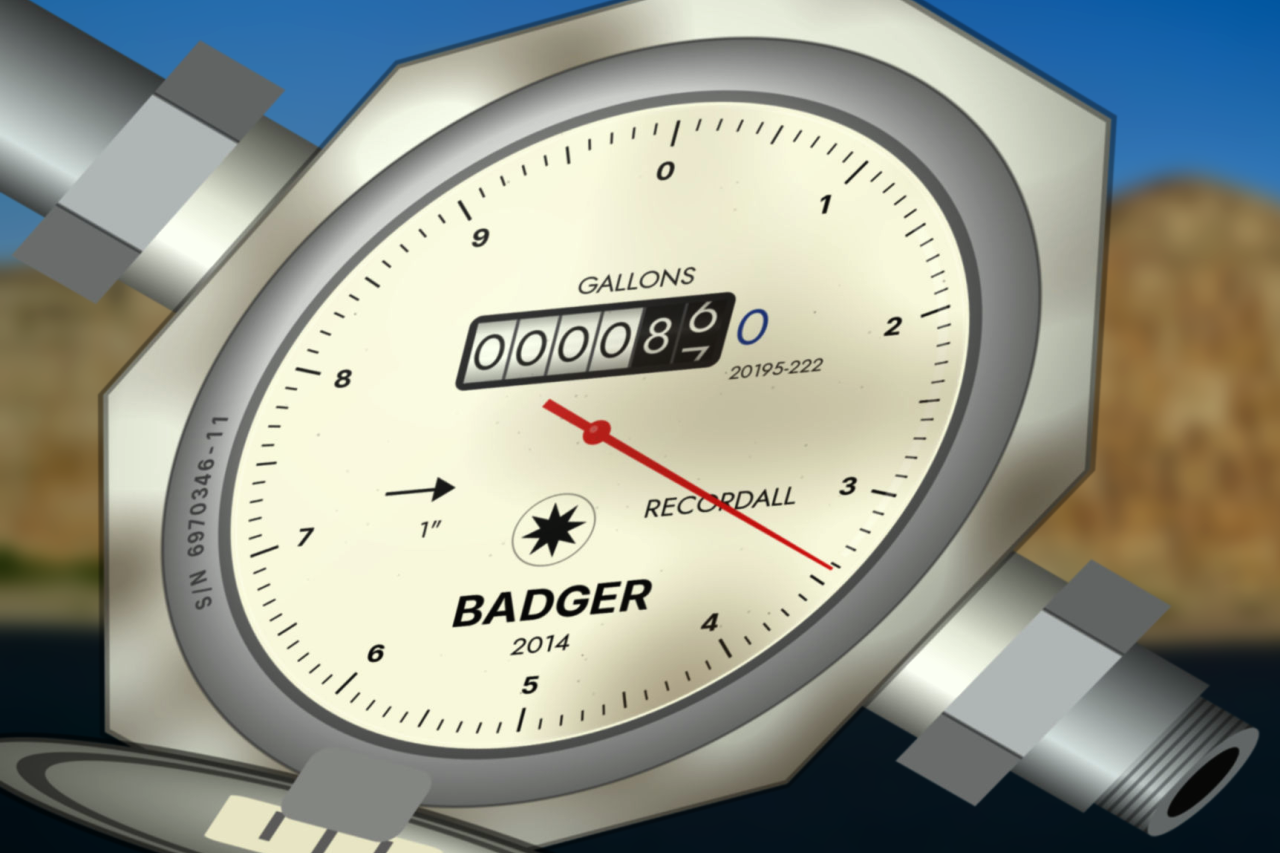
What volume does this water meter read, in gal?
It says 863.4 gal
